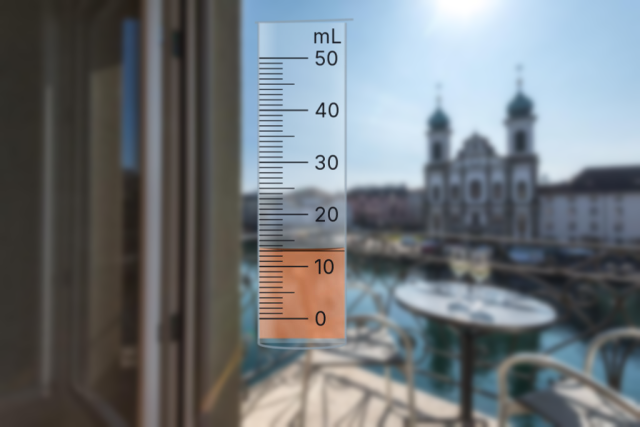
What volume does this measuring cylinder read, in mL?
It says 13 mL
